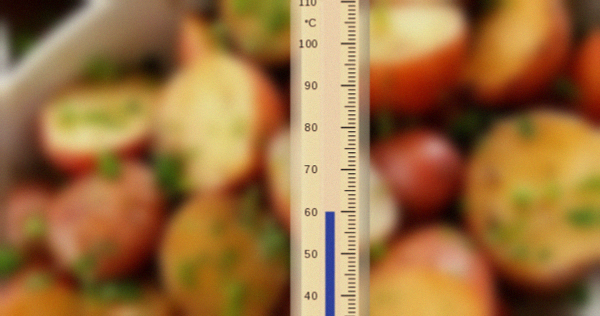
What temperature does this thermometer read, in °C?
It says 60 °C
